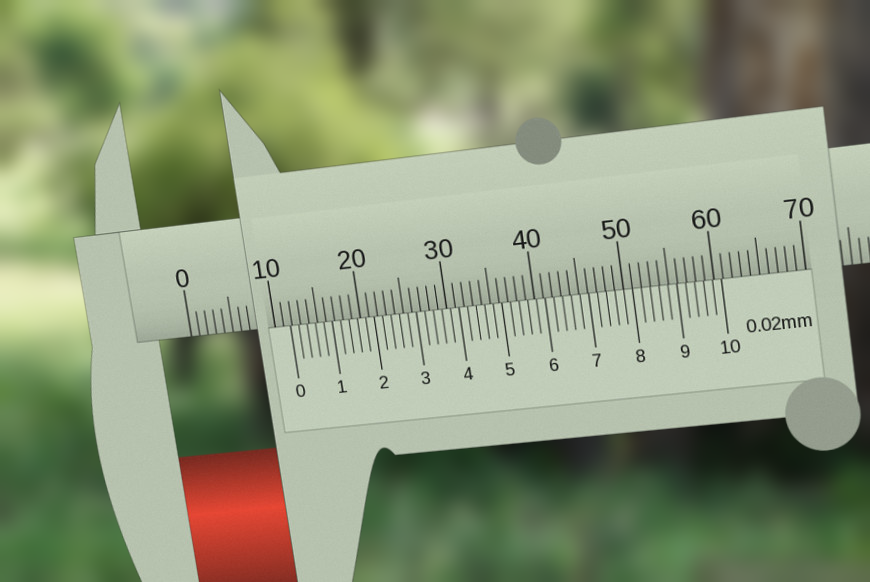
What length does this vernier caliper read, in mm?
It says 11.8 mm
